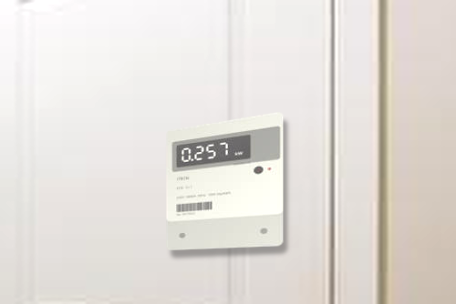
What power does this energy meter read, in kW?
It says 0.257 kW
